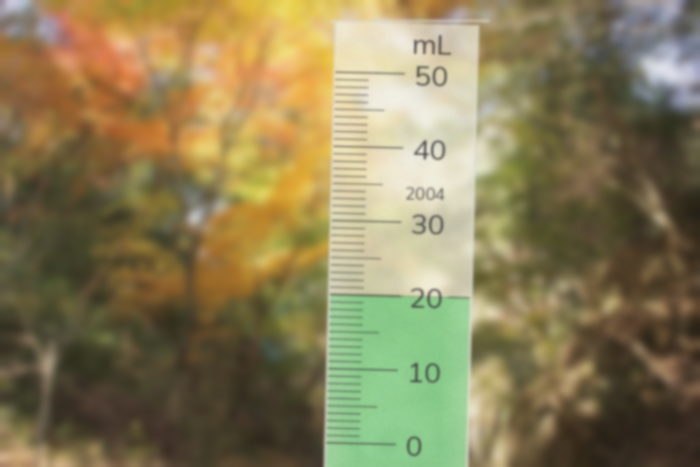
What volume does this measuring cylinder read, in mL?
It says 20 mL
